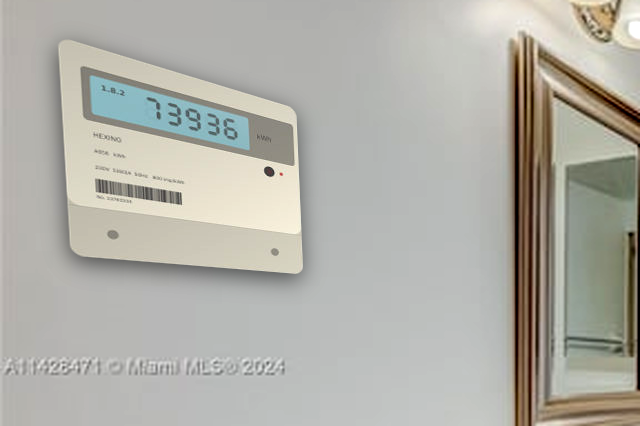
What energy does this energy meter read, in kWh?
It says 73936 kWh
